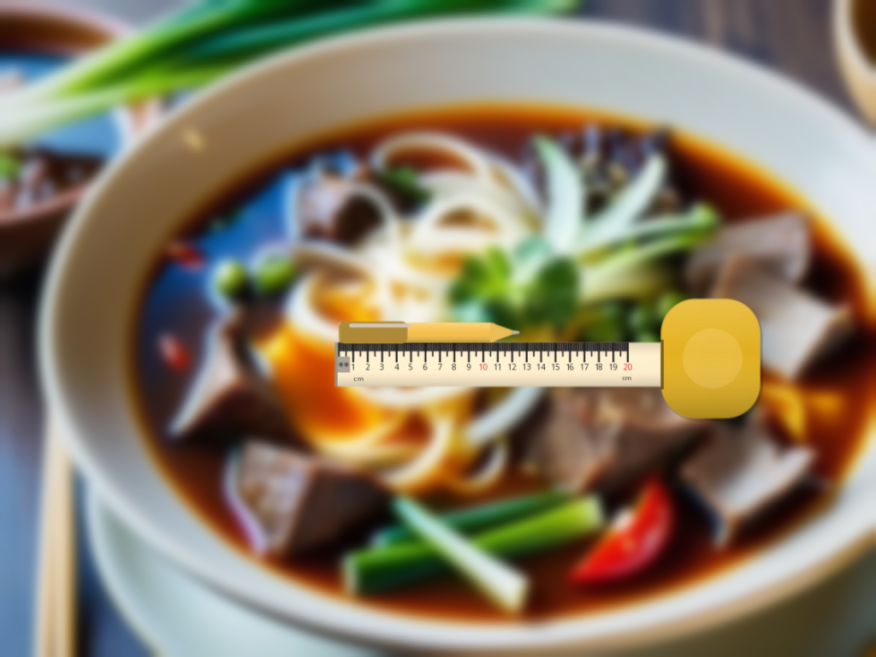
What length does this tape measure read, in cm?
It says 12.5 cm
